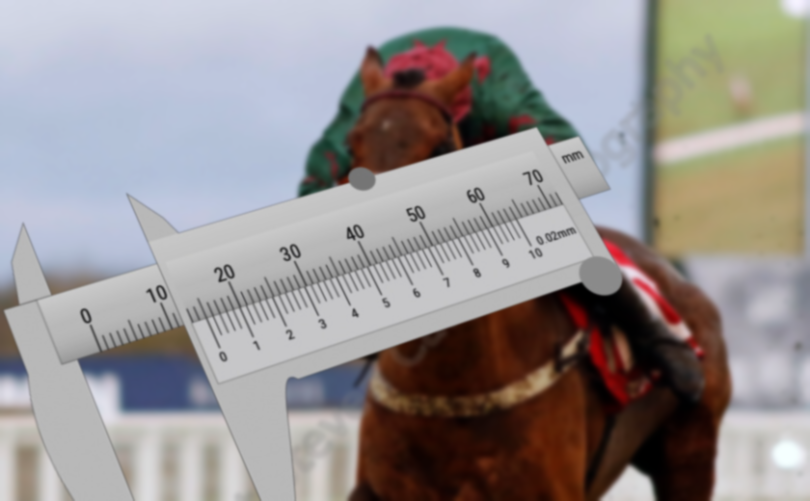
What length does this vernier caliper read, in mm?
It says 15.0 mm
